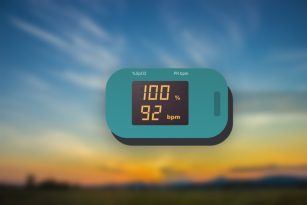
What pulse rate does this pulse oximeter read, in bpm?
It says 92 bpm
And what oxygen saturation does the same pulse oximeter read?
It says 100 %
